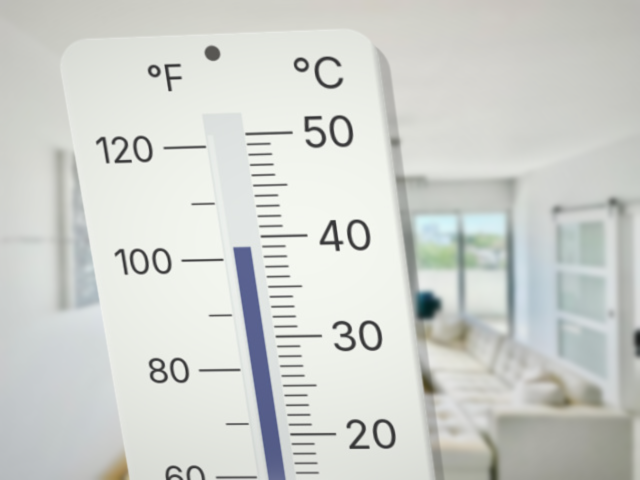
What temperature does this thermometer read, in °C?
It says 39 °C
